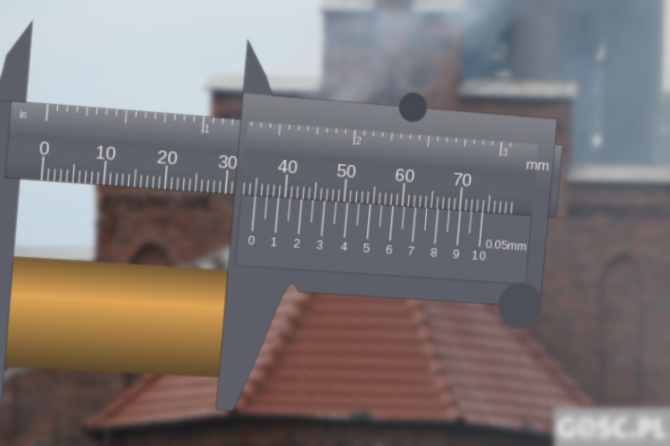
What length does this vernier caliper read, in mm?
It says 35.0 mm
